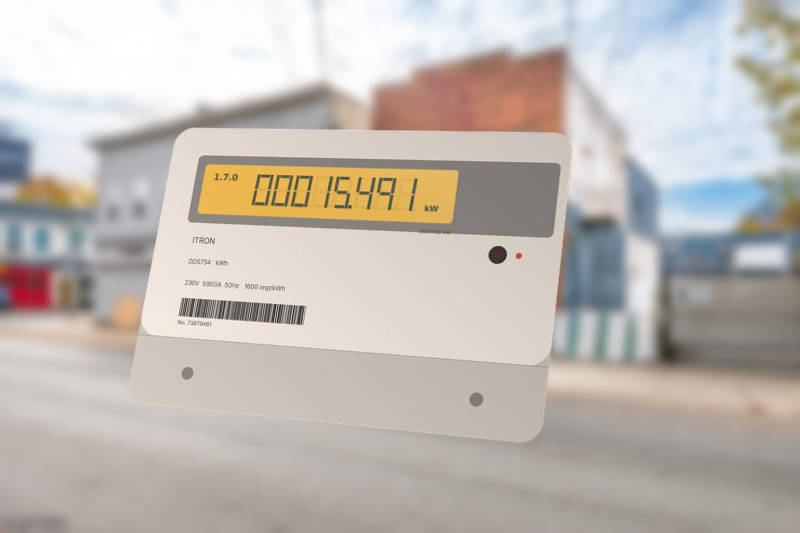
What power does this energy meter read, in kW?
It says 15.491 kW
